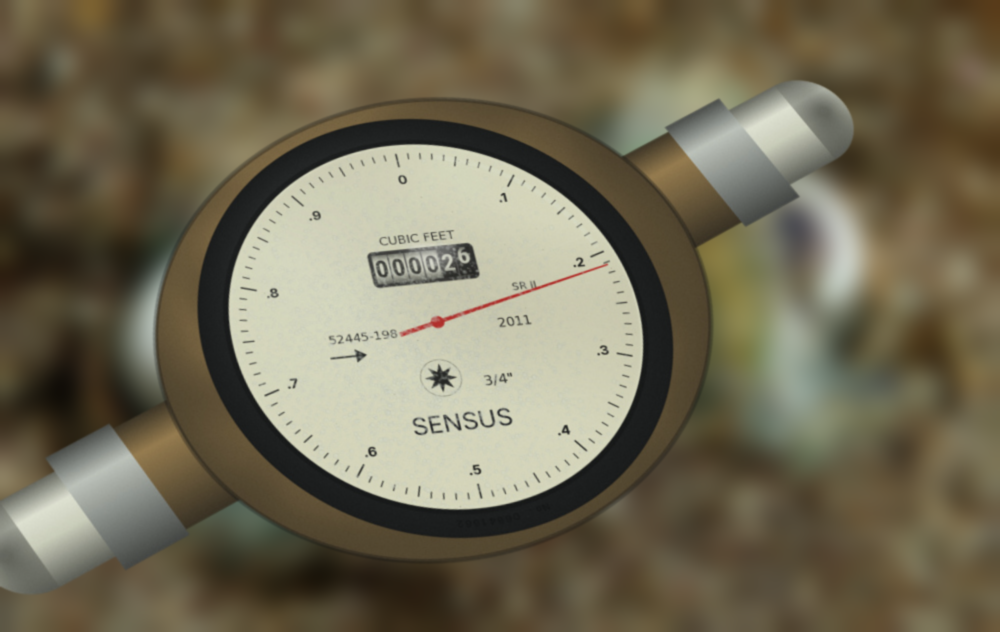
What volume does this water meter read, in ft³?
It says 26.21 ft³
